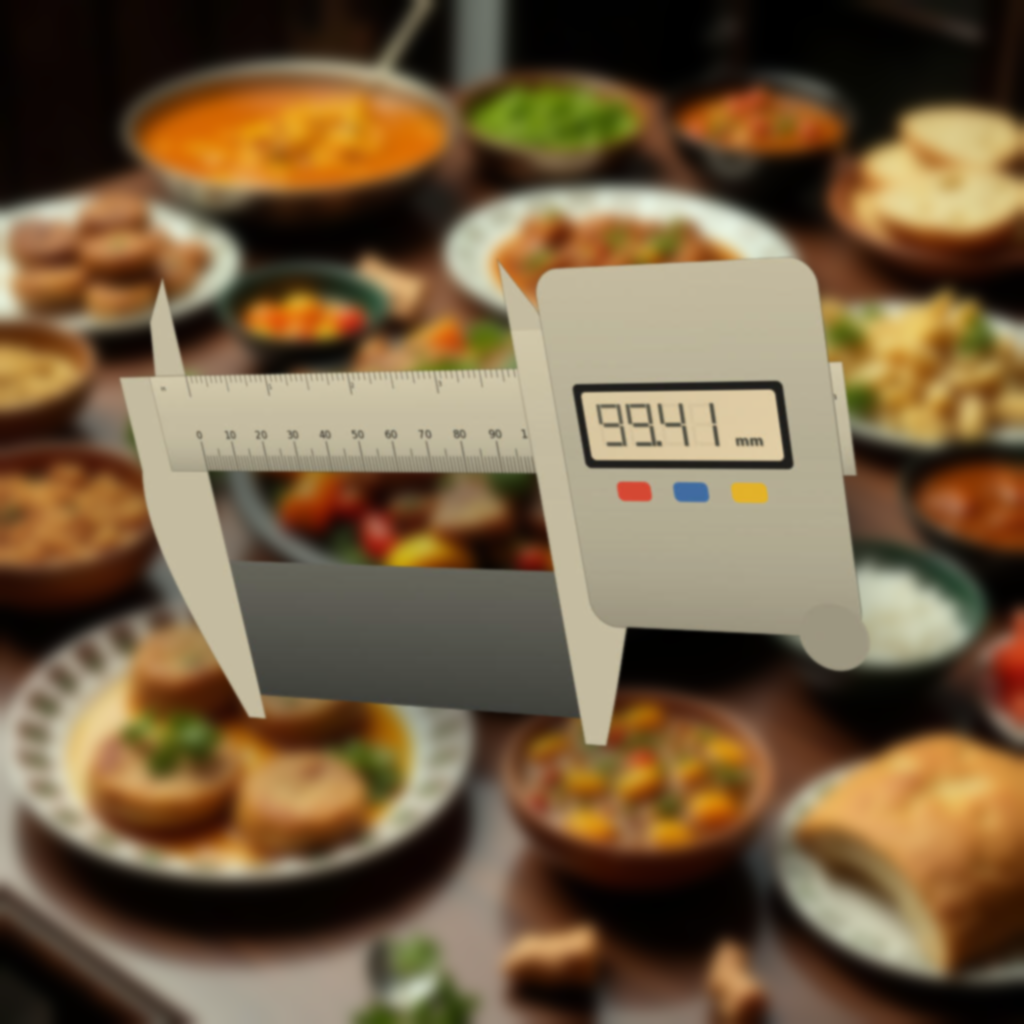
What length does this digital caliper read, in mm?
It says 99.41 mm
